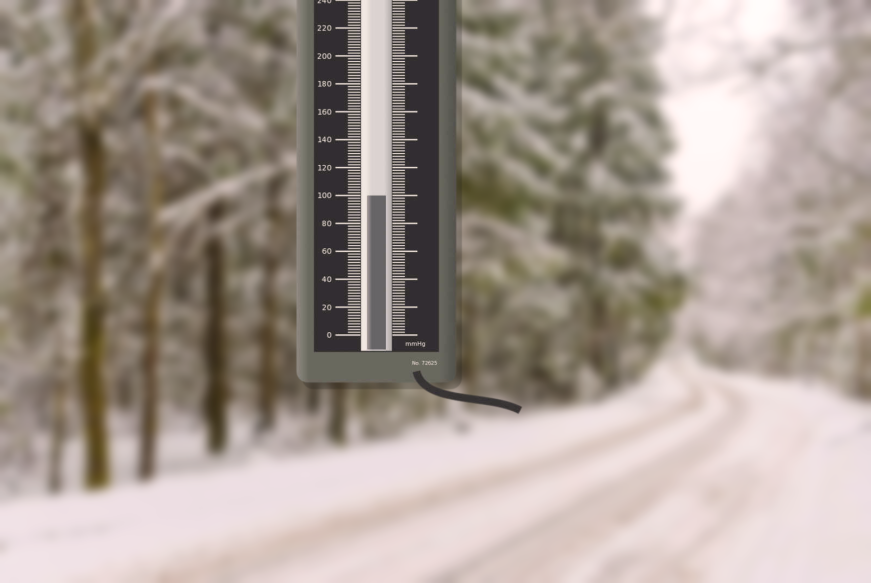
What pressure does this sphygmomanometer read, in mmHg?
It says 100 mmHg
